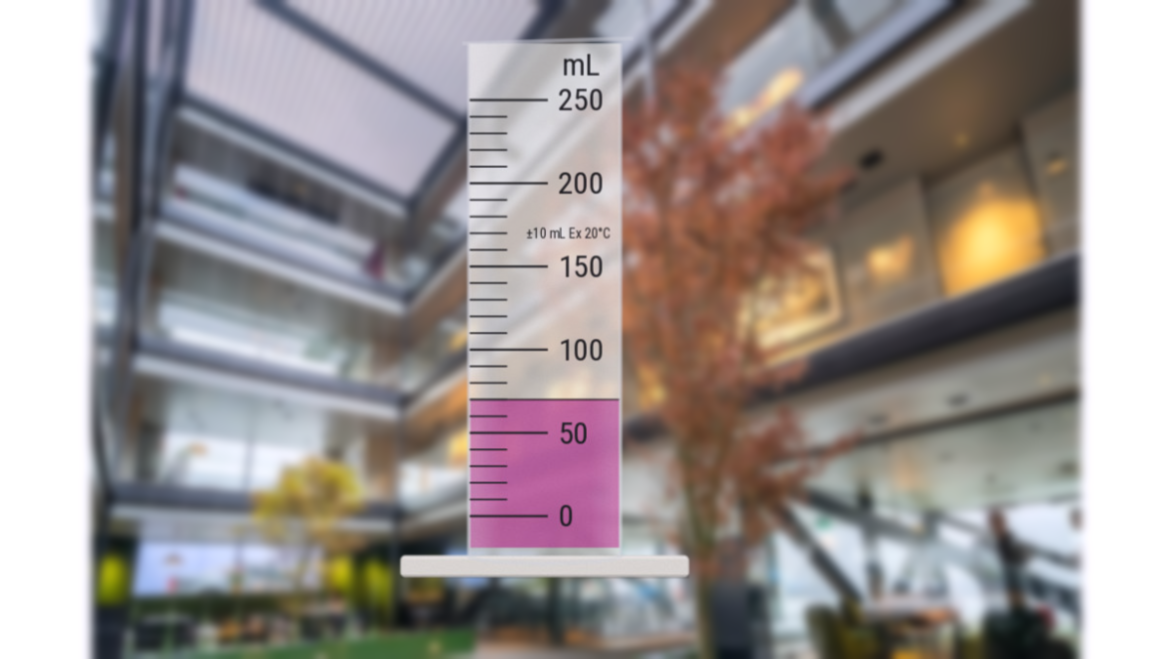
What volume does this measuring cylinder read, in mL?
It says 70 mL
